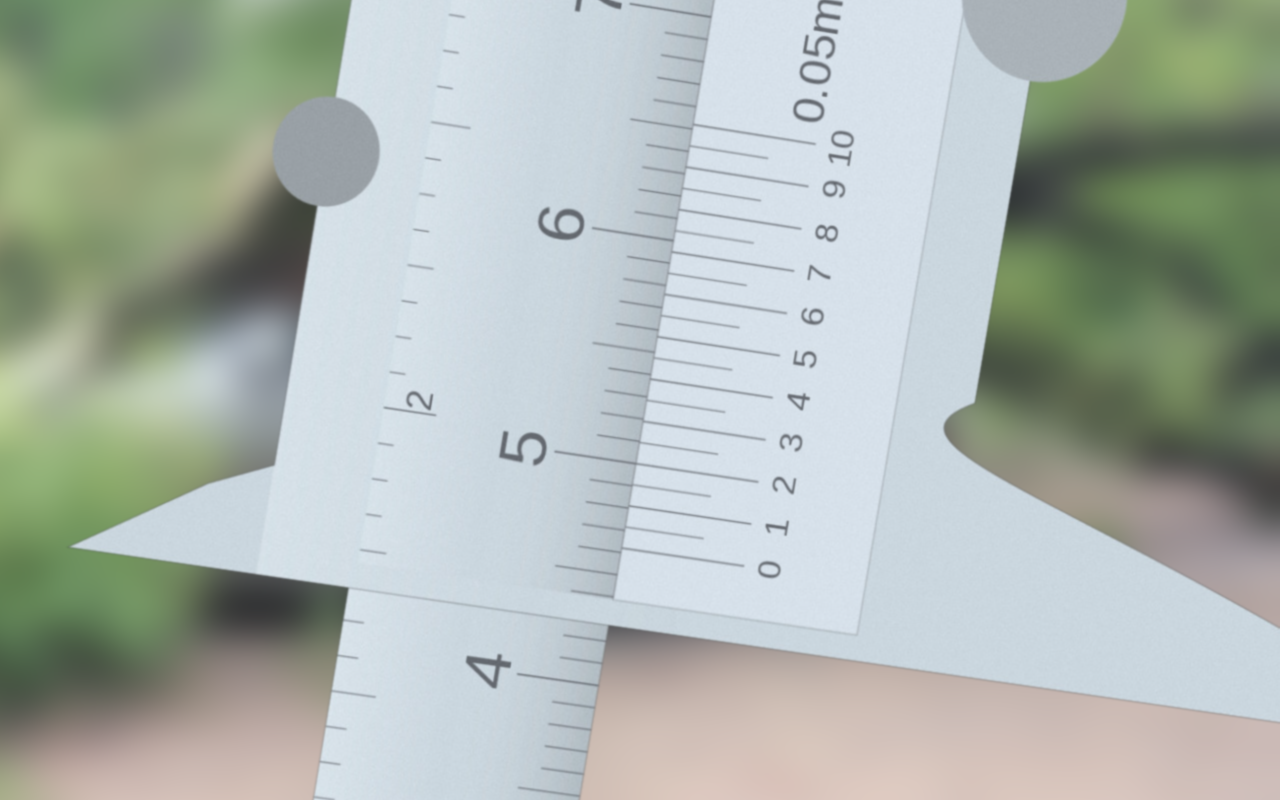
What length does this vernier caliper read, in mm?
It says 46.2 mm
